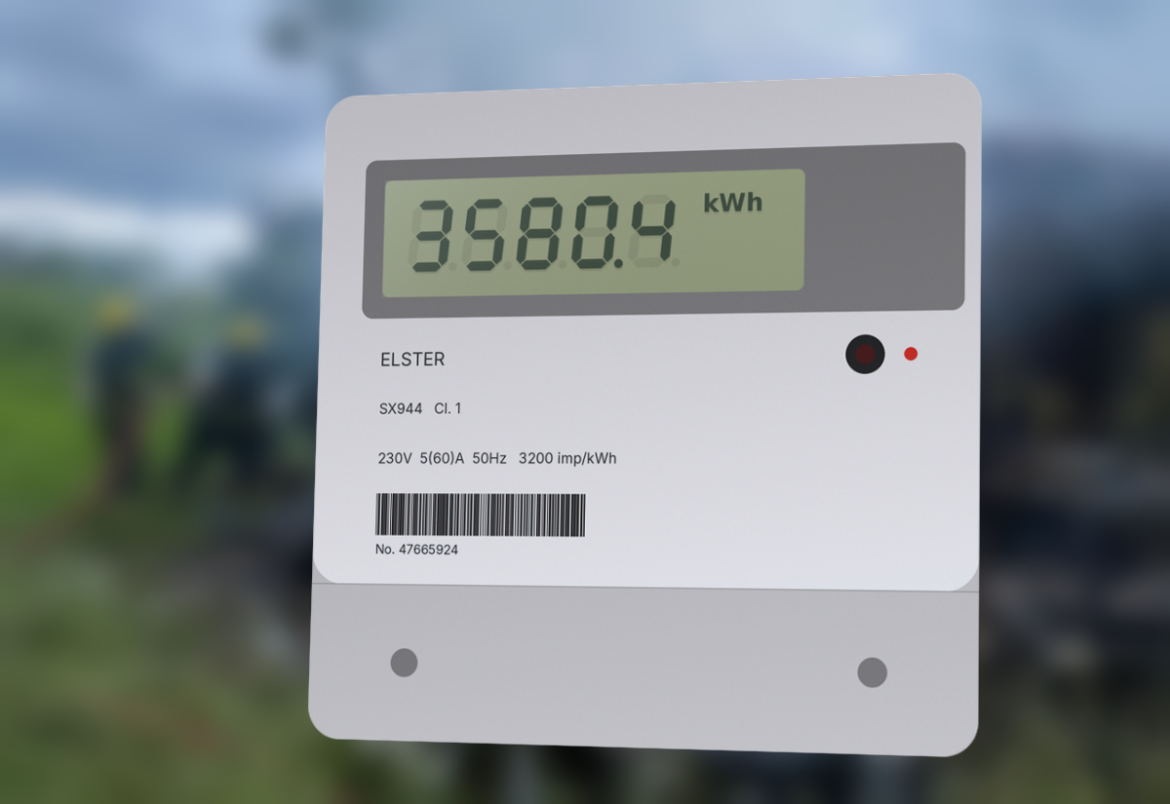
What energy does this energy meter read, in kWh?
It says 3580.4 kWh
